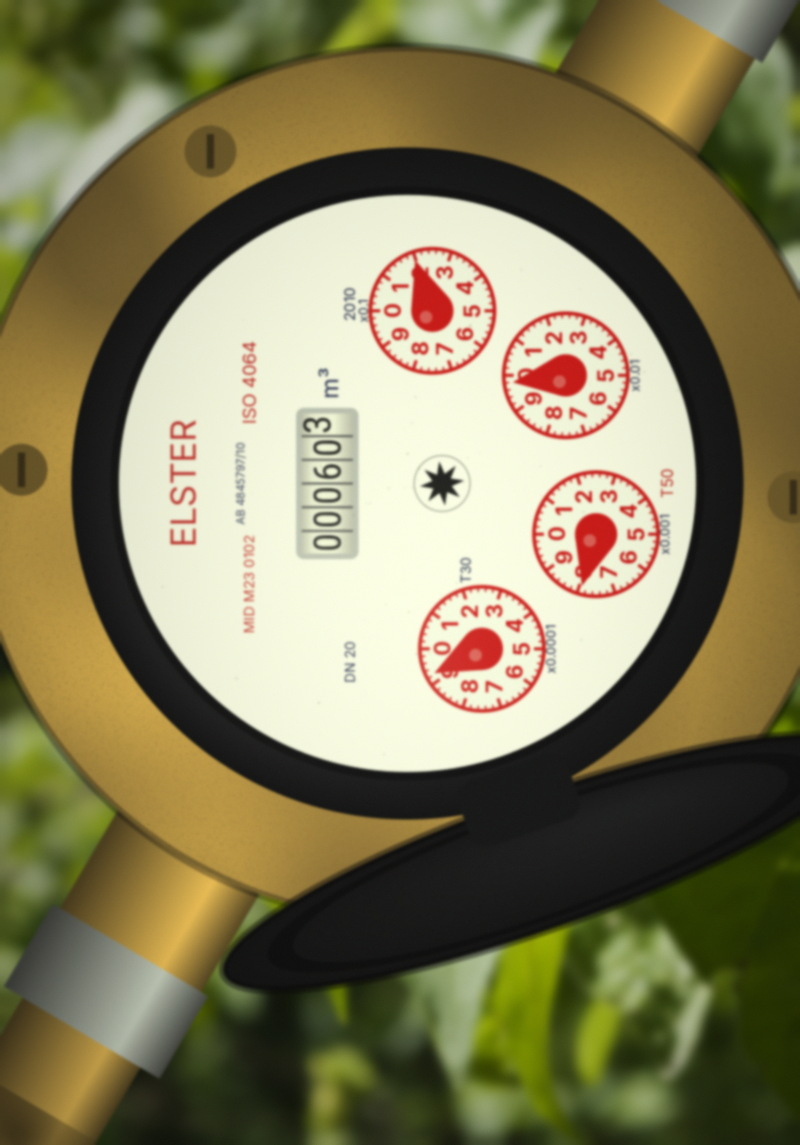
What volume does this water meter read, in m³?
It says 603.1979 m³
